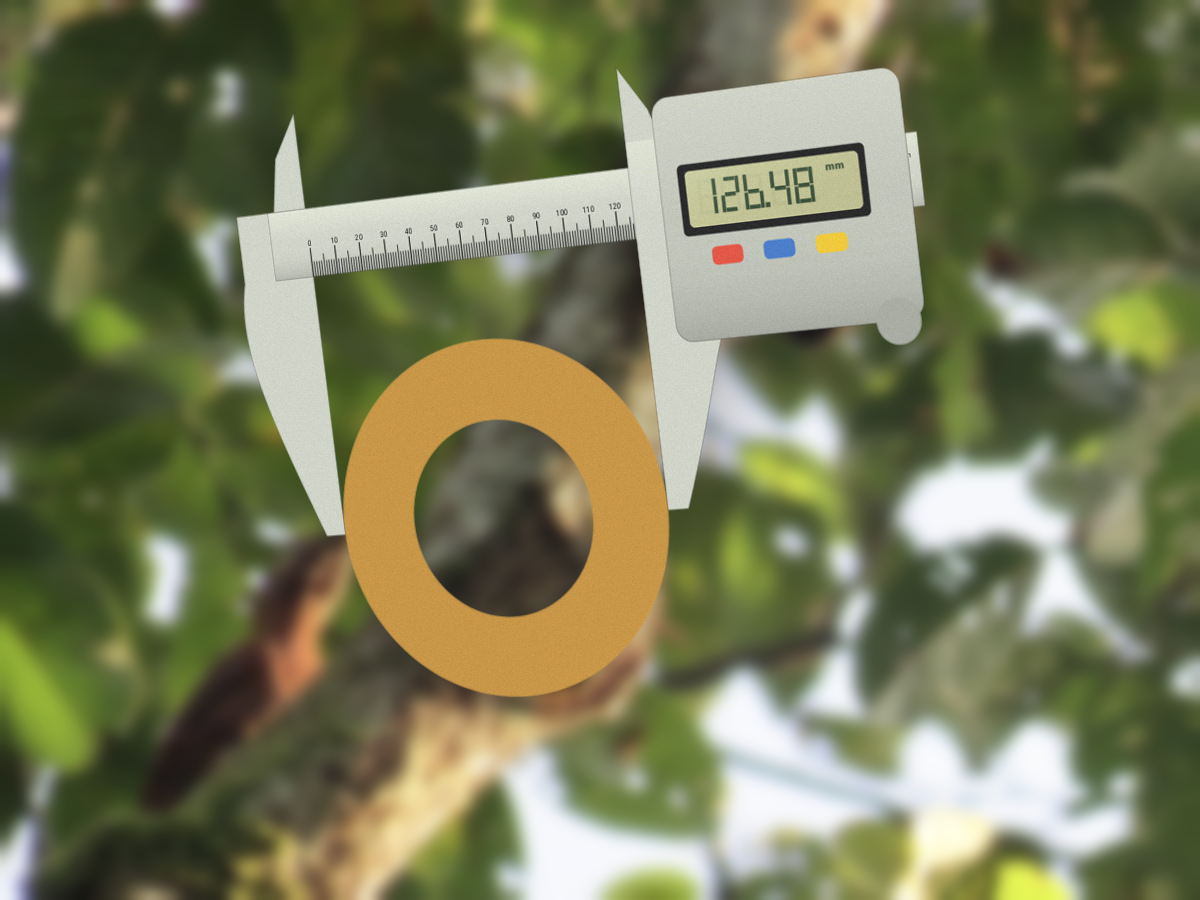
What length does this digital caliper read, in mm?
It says 126.48 mm
